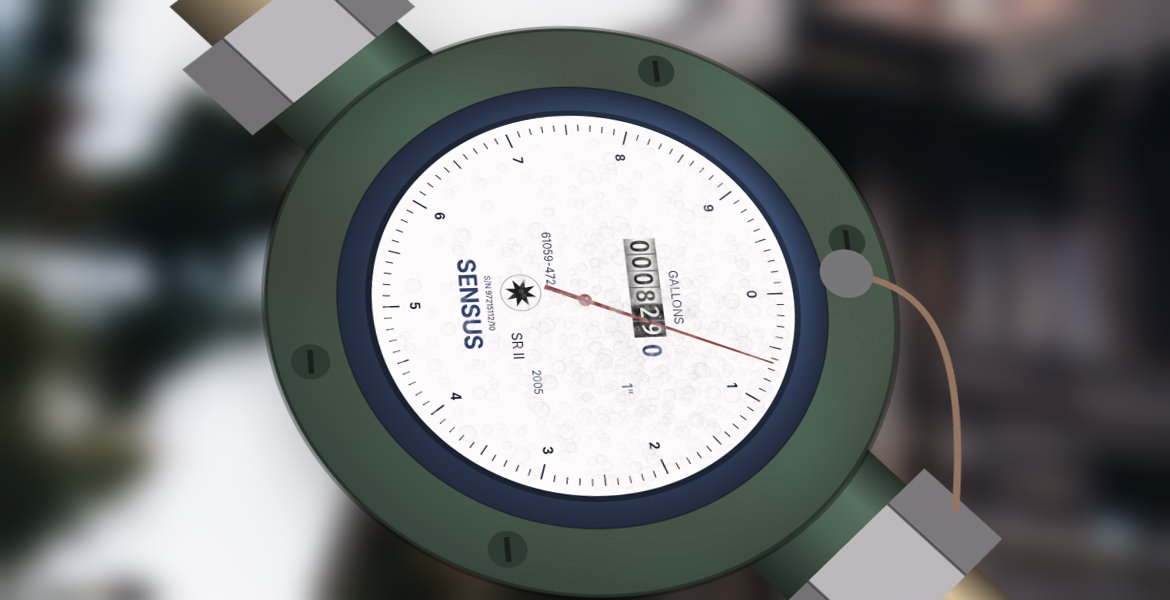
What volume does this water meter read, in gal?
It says 8290.6 gal
